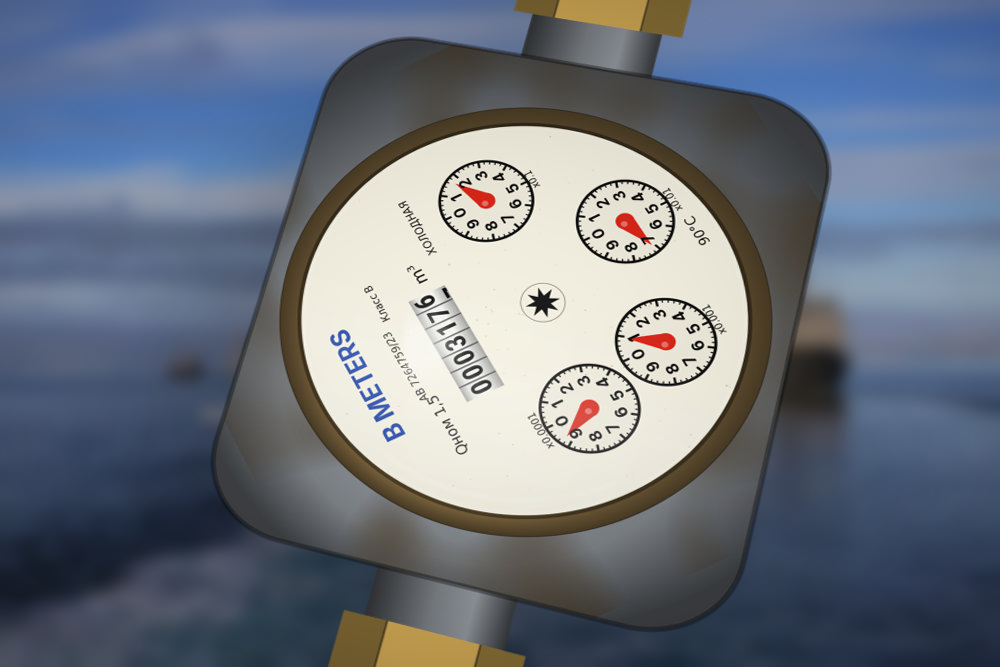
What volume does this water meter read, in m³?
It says 3176.1709 m³
